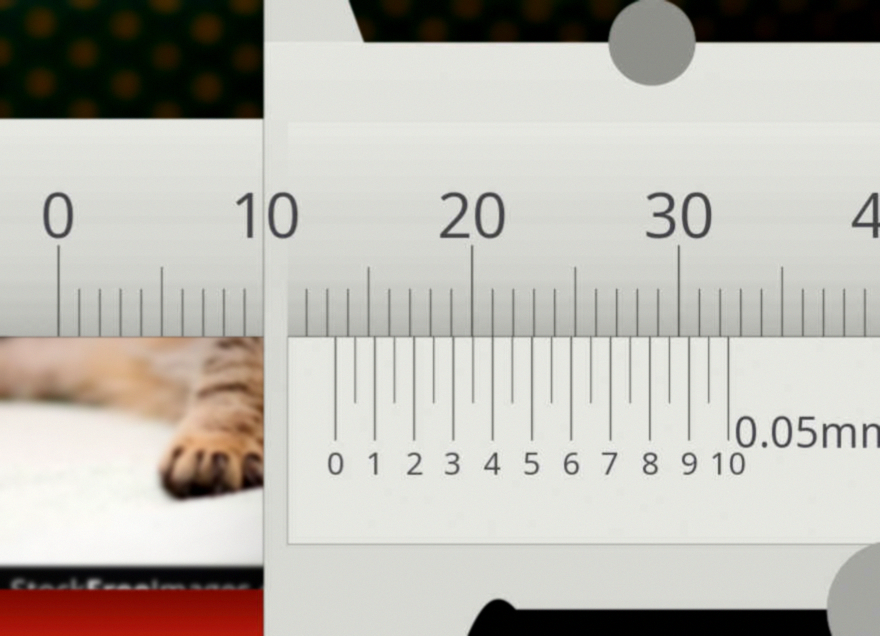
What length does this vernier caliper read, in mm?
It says 13.4 mm
